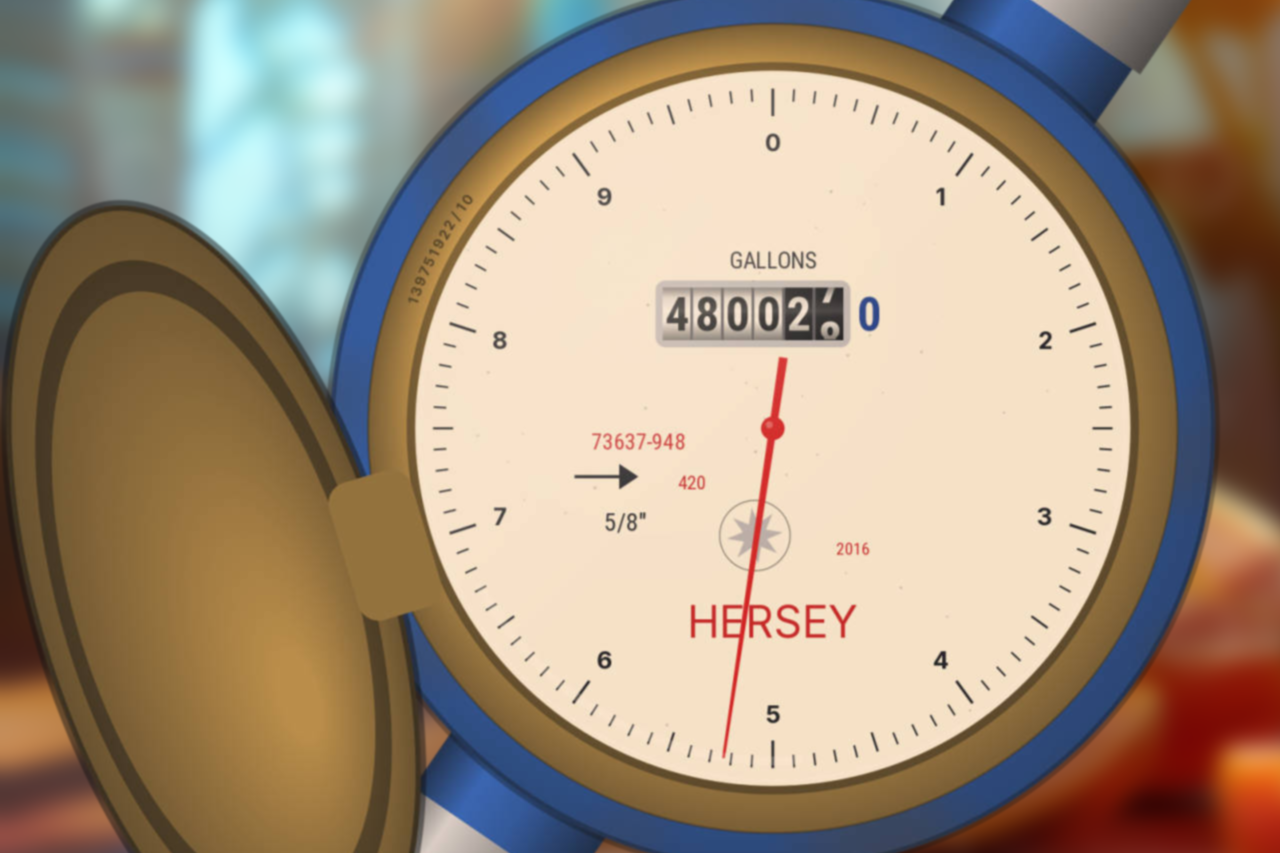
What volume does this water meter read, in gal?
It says 4800275.2 gal
